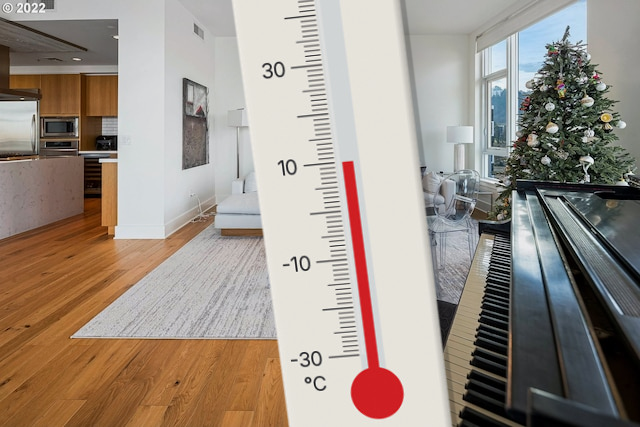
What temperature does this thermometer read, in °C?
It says 10 °C
